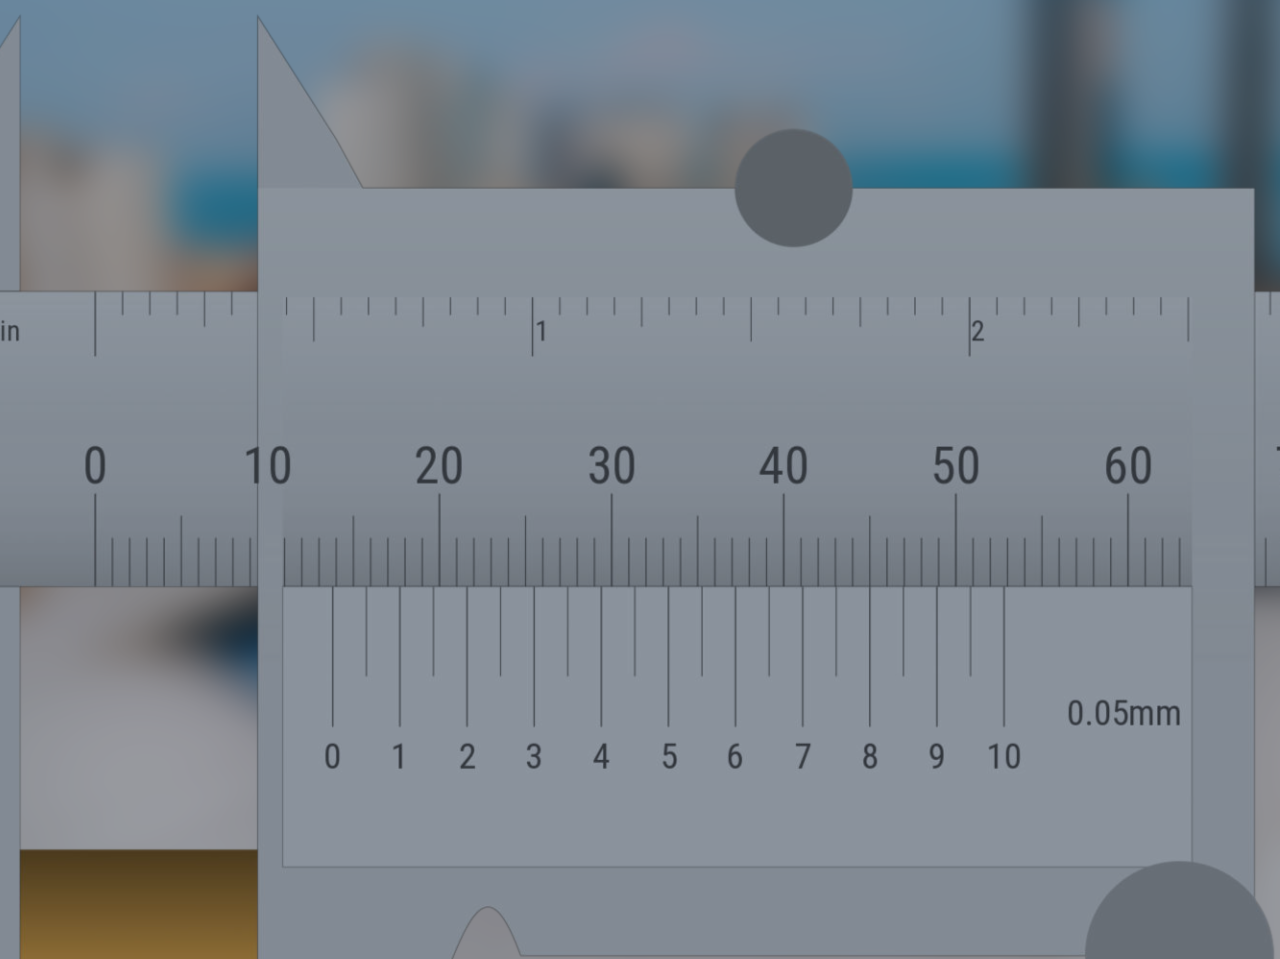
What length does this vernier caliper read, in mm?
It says 13.8 mm
